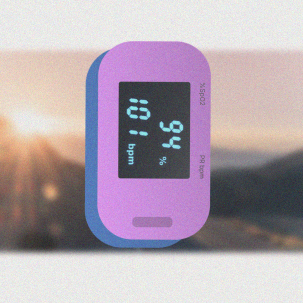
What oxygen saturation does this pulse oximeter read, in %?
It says 94 %
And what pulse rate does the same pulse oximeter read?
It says 101 bpm
